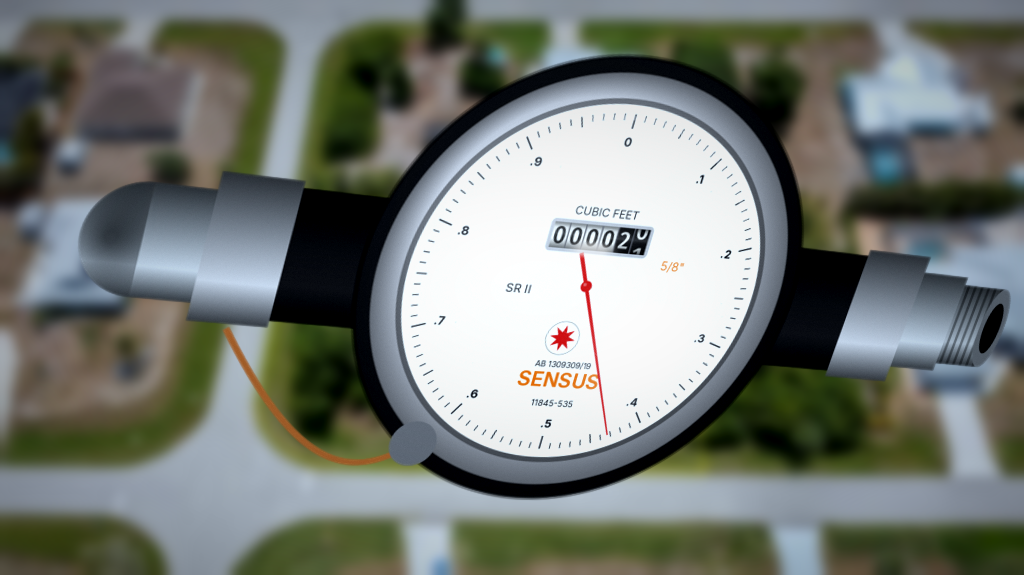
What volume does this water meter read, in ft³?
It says 20.43 ft³
